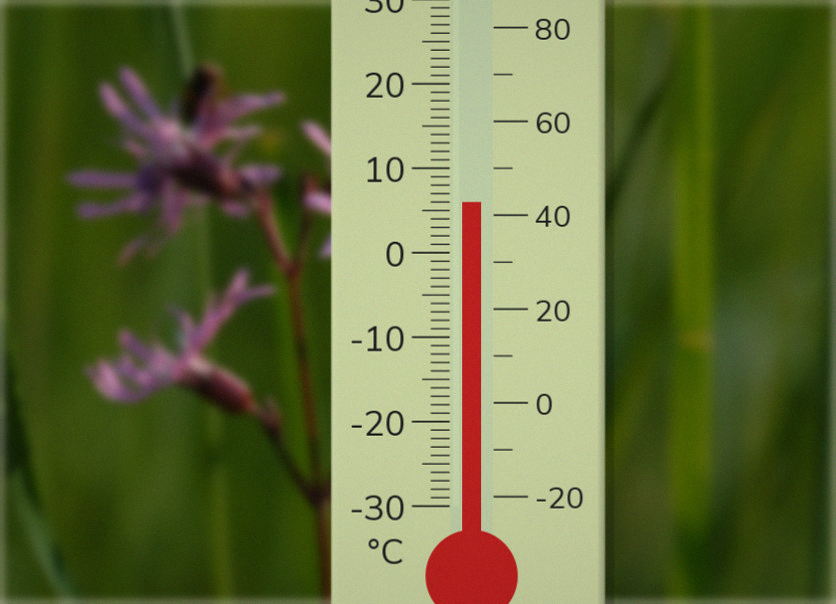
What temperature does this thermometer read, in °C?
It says 6 °C
